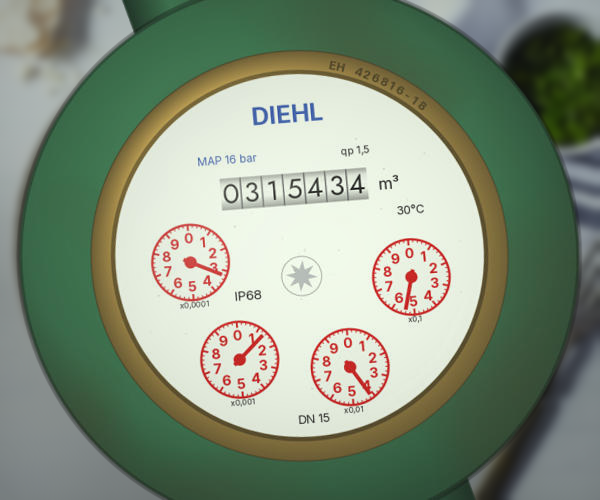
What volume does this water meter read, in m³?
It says 315434.5413 m³
